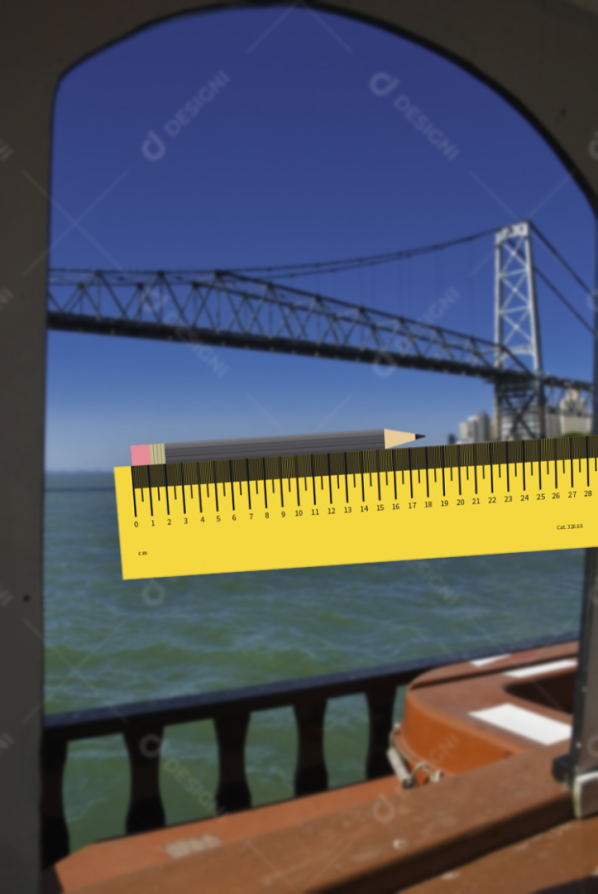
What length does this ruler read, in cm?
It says 18 cm
